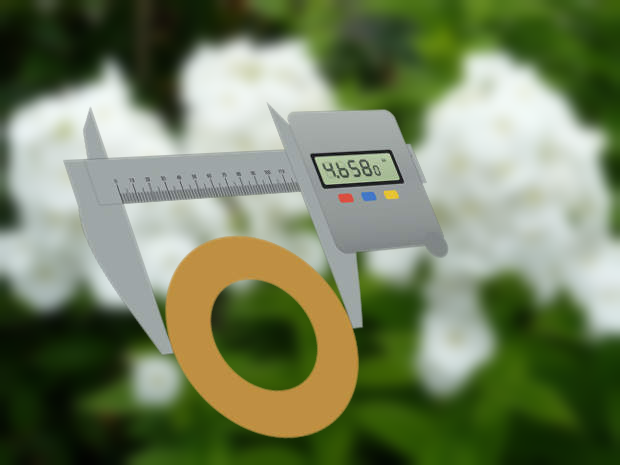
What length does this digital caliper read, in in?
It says 4.6580 in
